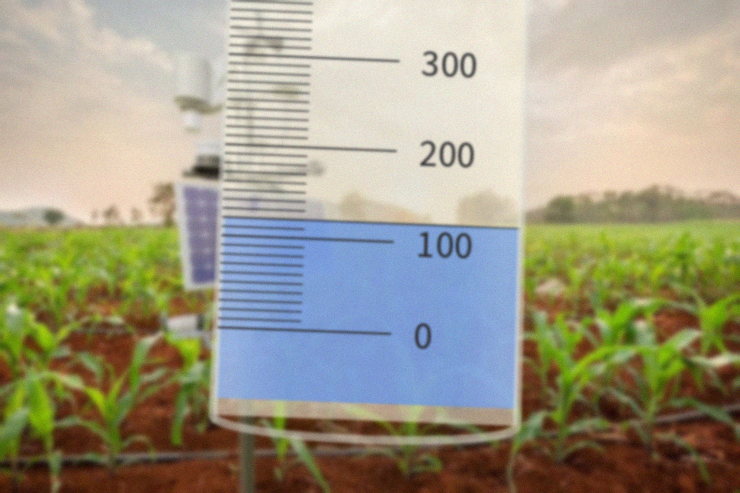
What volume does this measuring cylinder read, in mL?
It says 120 mL
